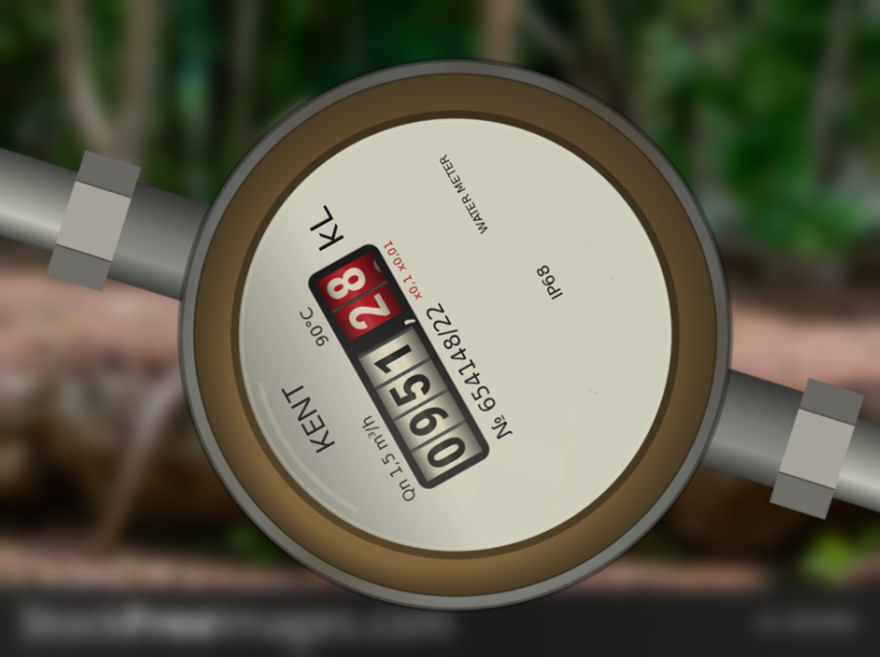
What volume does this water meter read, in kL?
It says 951.28 kL
